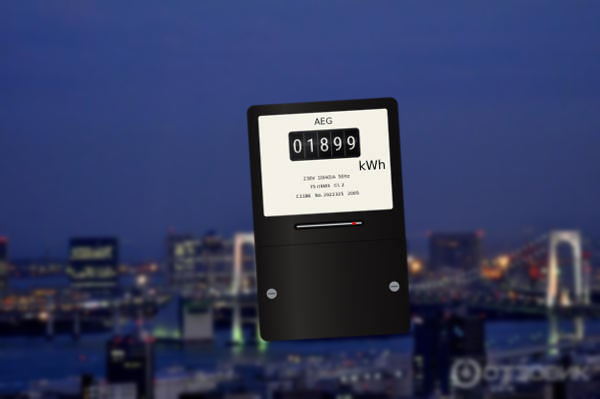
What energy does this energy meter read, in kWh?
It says 1899 kWh
